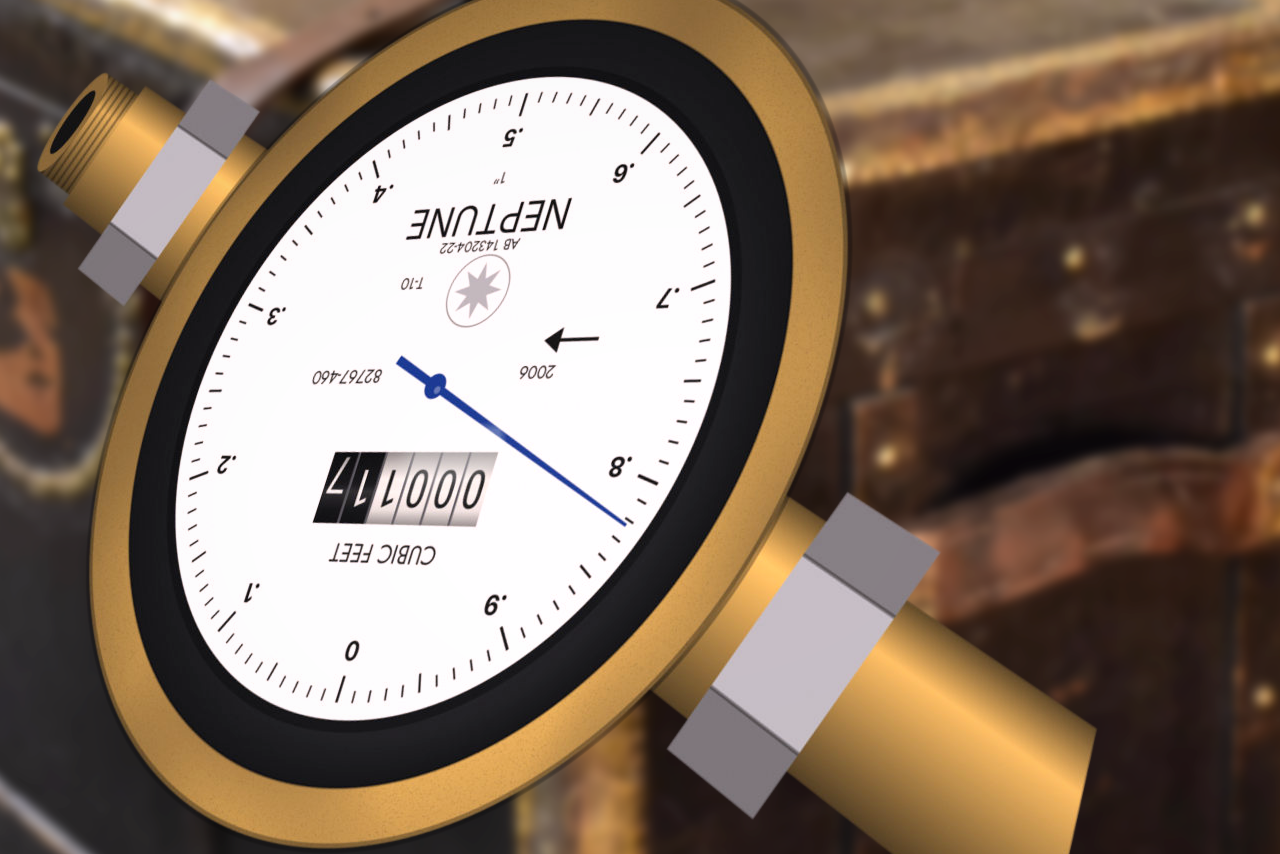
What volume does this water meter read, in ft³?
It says 116.82 ft³
